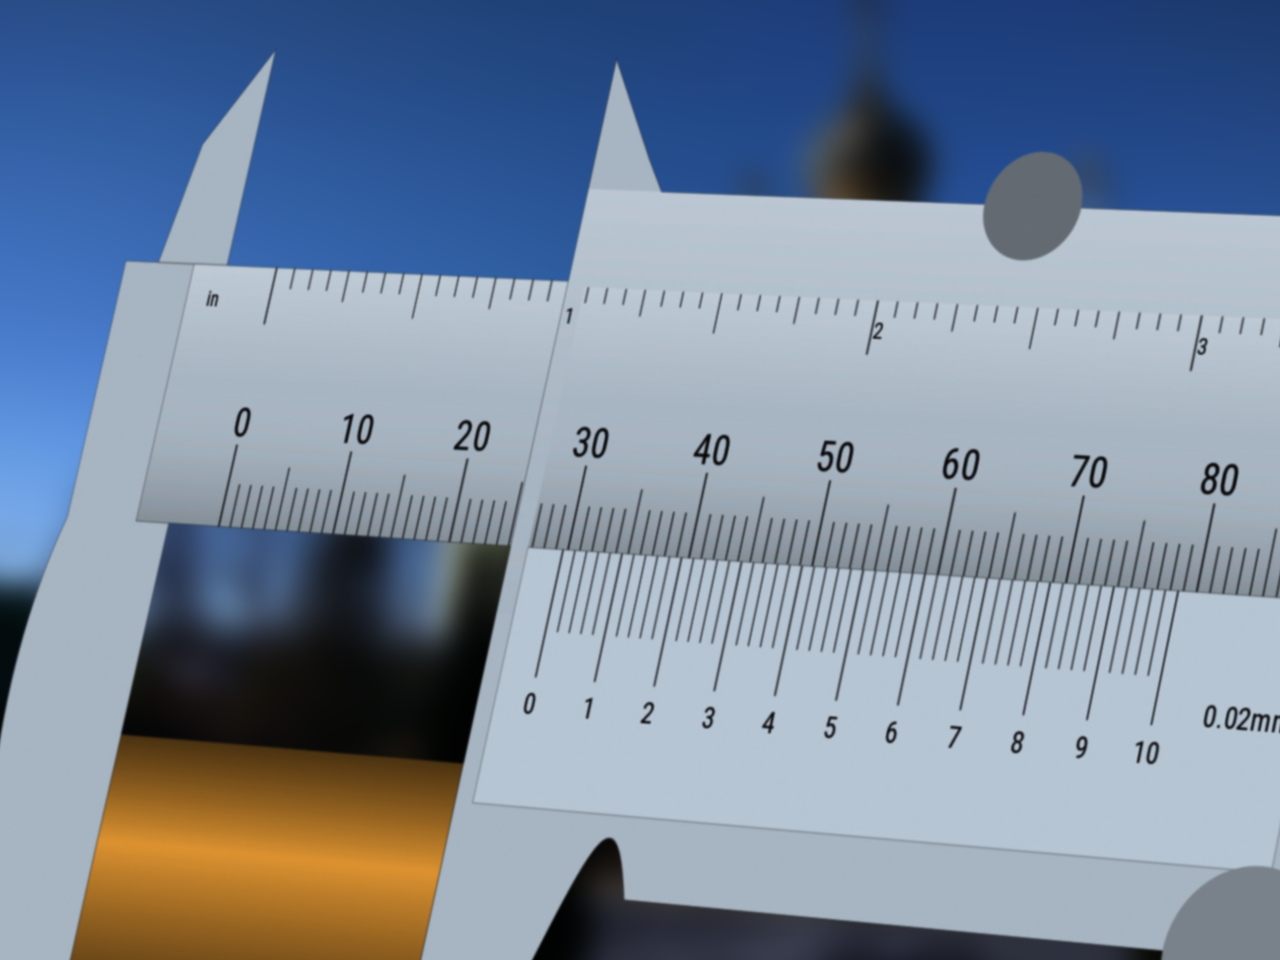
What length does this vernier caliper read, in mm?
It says 29.6 mm
